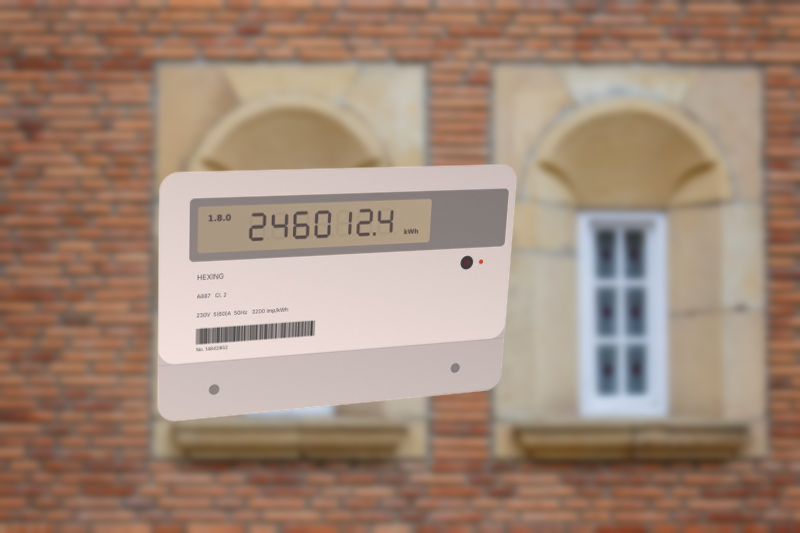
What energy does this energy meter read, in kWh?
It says 246012.4 kWh
